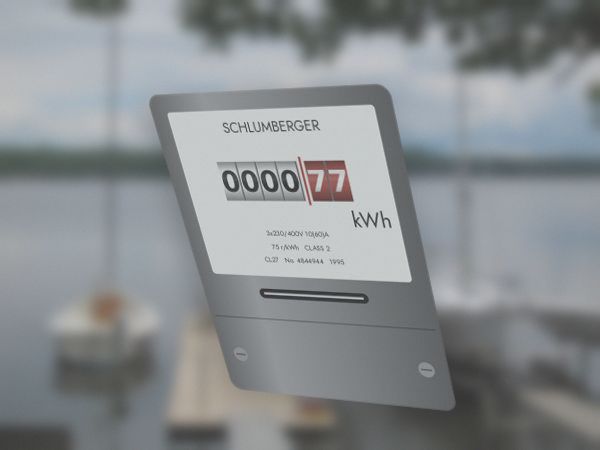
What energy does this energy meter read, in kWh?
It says 0.77 kWh
